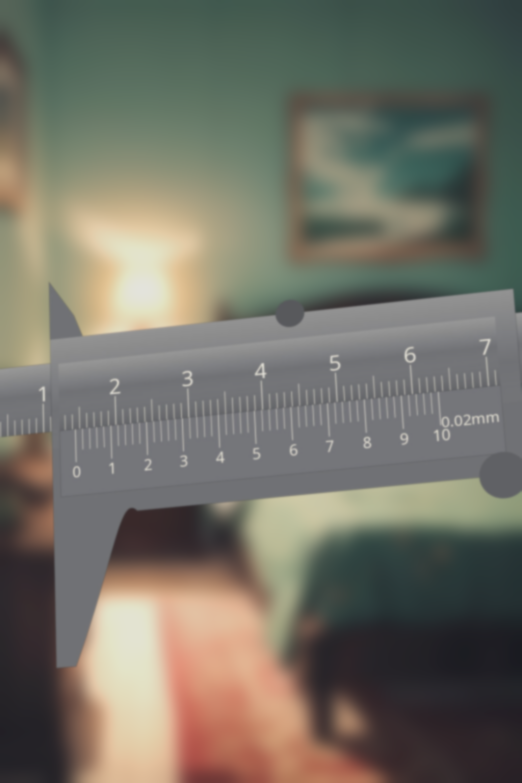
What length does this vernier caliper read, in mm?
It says 14.4 mm
